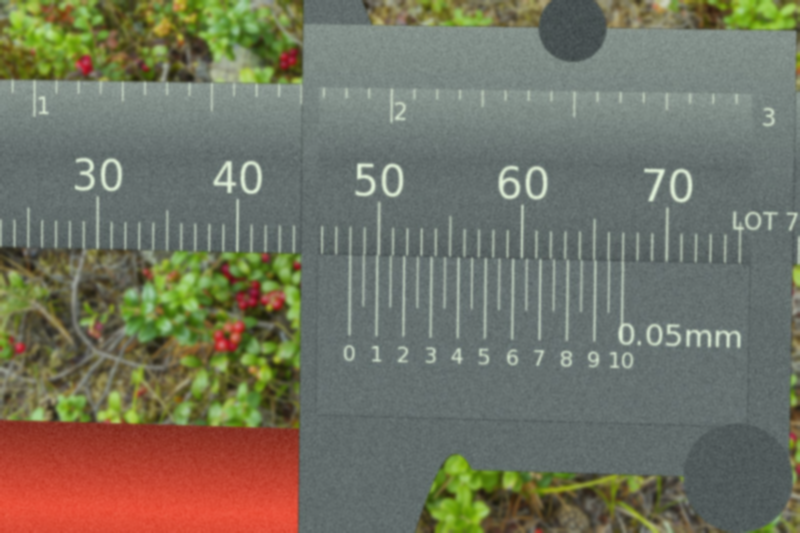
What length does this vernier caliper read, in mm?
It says 48.0 mm
